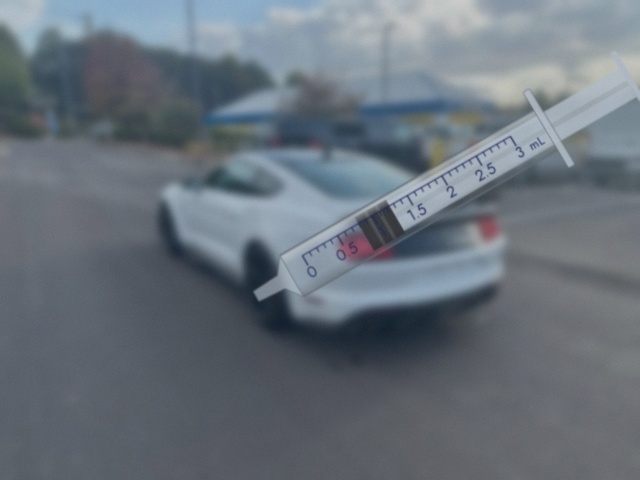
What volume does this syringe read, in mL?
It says 0.8 mL
